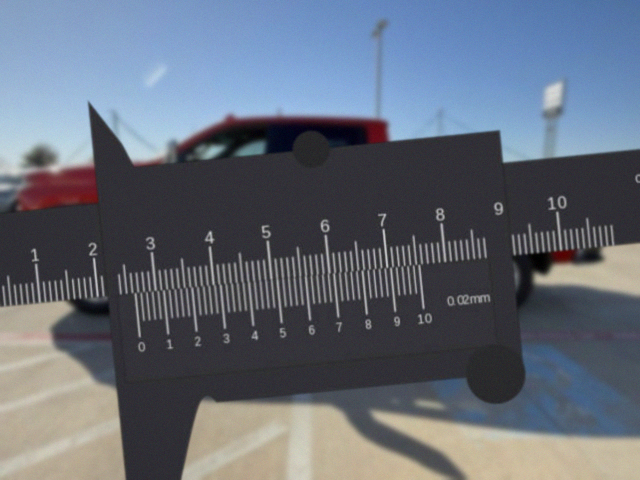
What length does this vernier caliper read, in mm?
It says 26.5 mm
